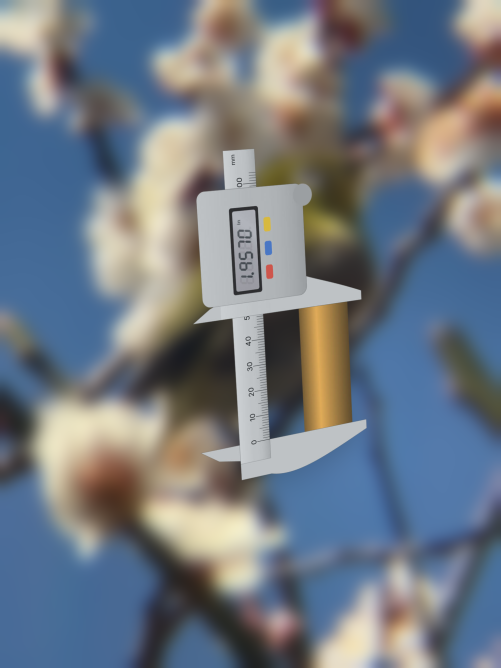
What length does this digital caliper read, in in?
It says 1.9570 in
